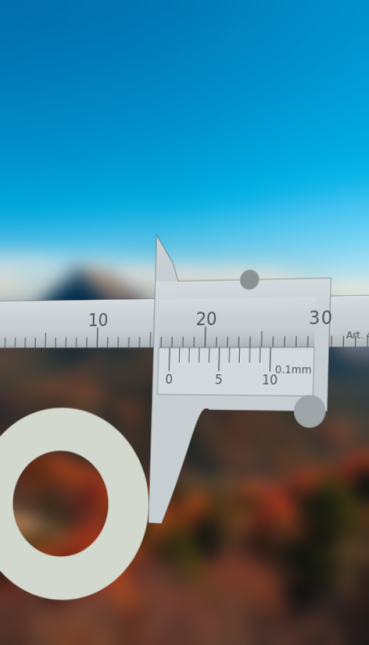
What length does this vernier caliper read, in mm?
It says 16.8 mm
